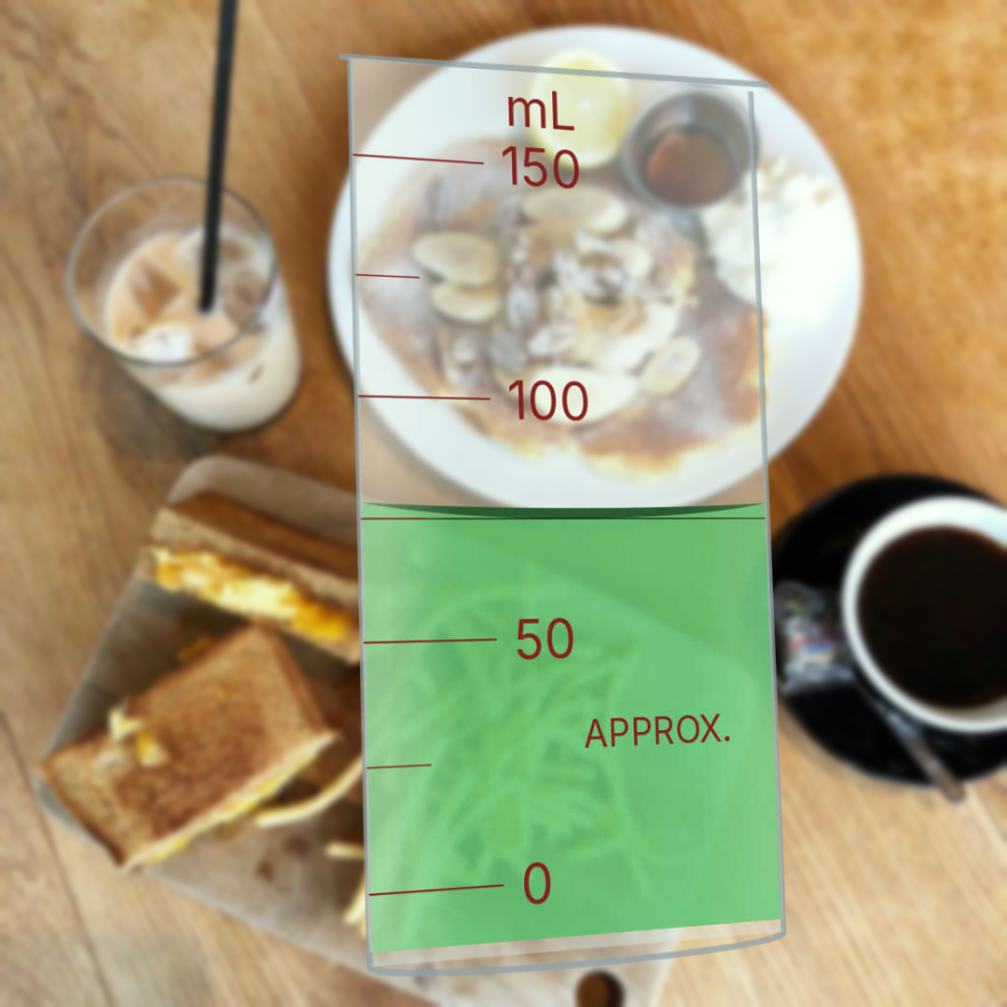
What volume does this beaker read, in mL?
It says 75 mL
